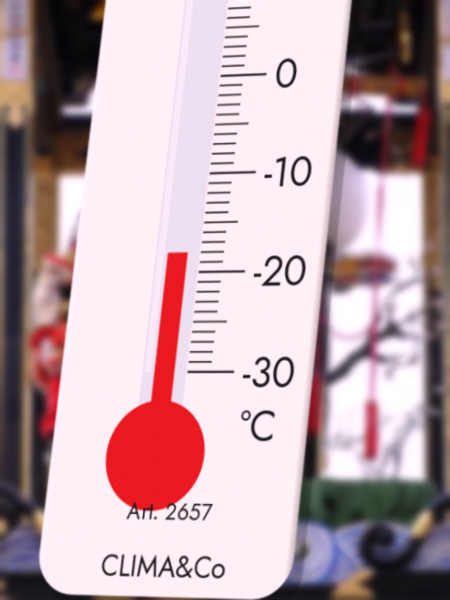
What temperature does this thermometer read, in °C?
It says -18 °C
